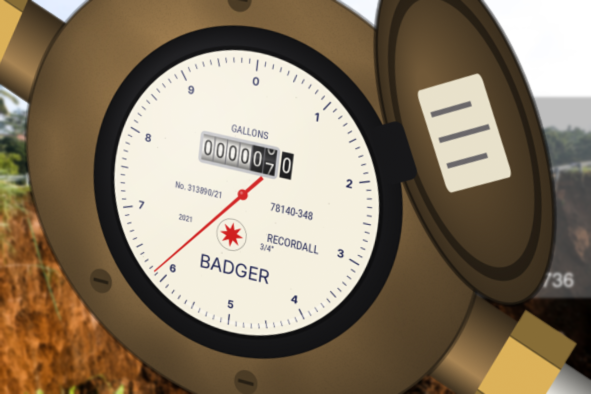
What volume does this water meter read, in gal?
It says 66.1 gal
